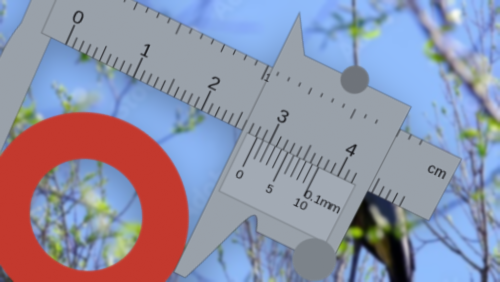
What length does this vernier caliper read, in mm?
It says 28.2 mm
